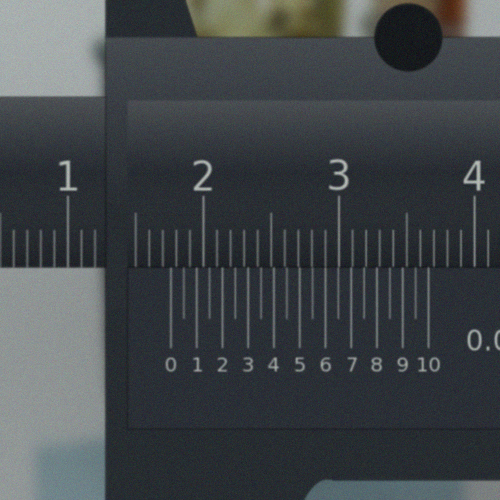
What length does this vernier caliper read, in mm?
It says 17.6 mm
